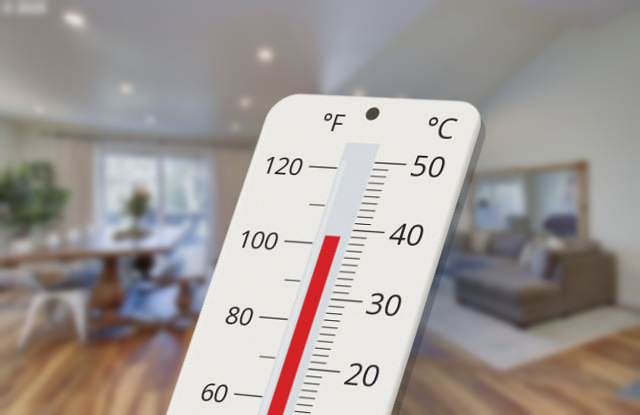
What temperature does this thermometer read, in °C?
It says 39 °C
